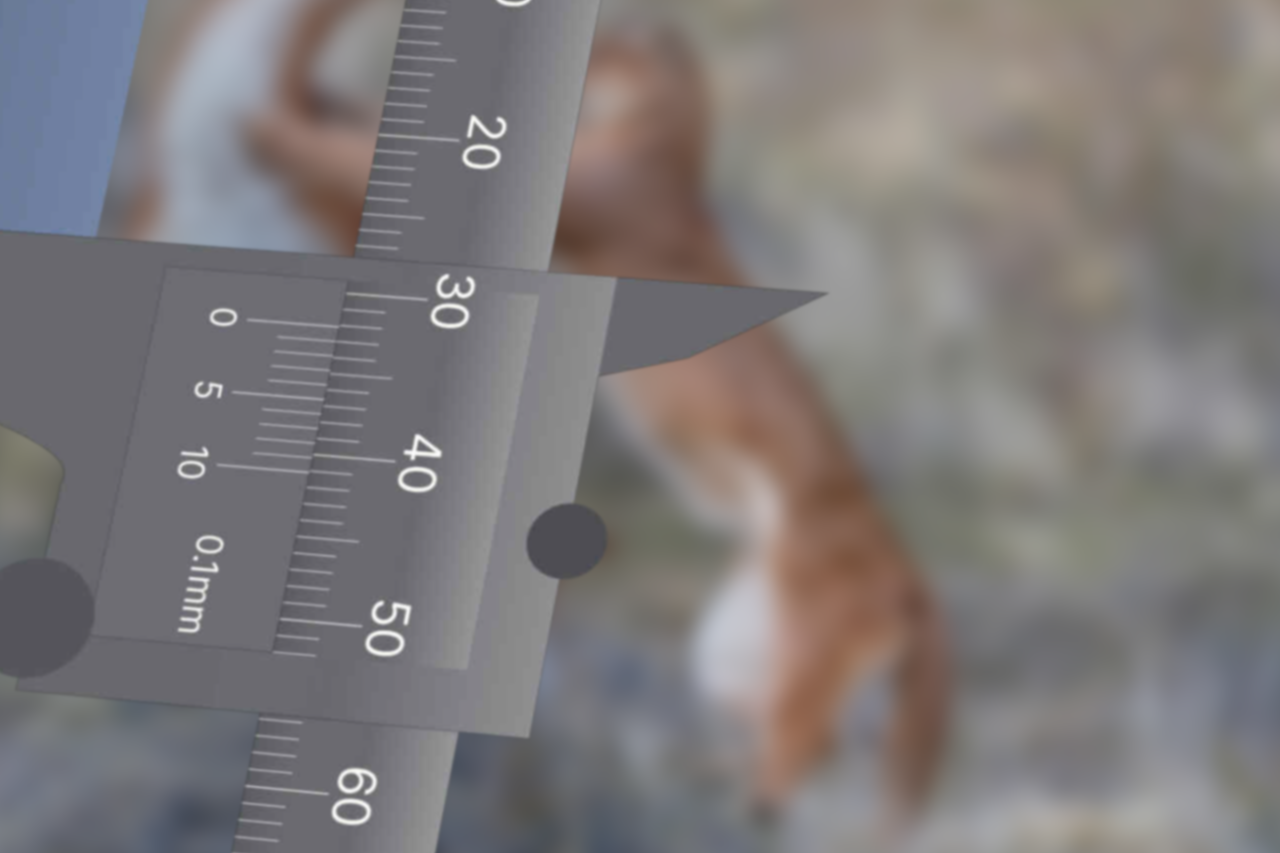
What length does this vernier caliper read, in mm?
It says 32.1 mm
